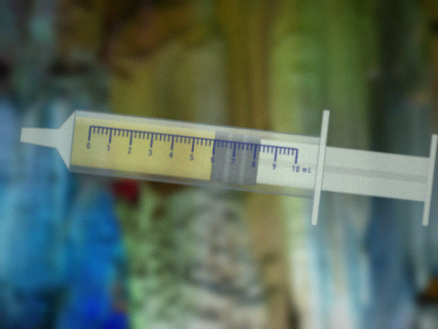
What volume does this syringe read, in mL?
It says 6 mL
